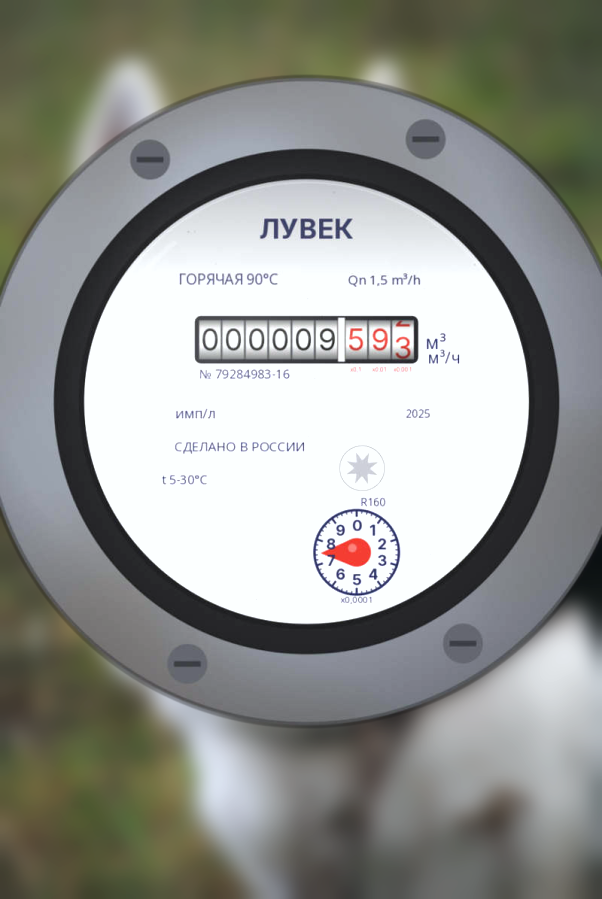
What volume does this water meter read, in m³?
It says 9.5927 m³
